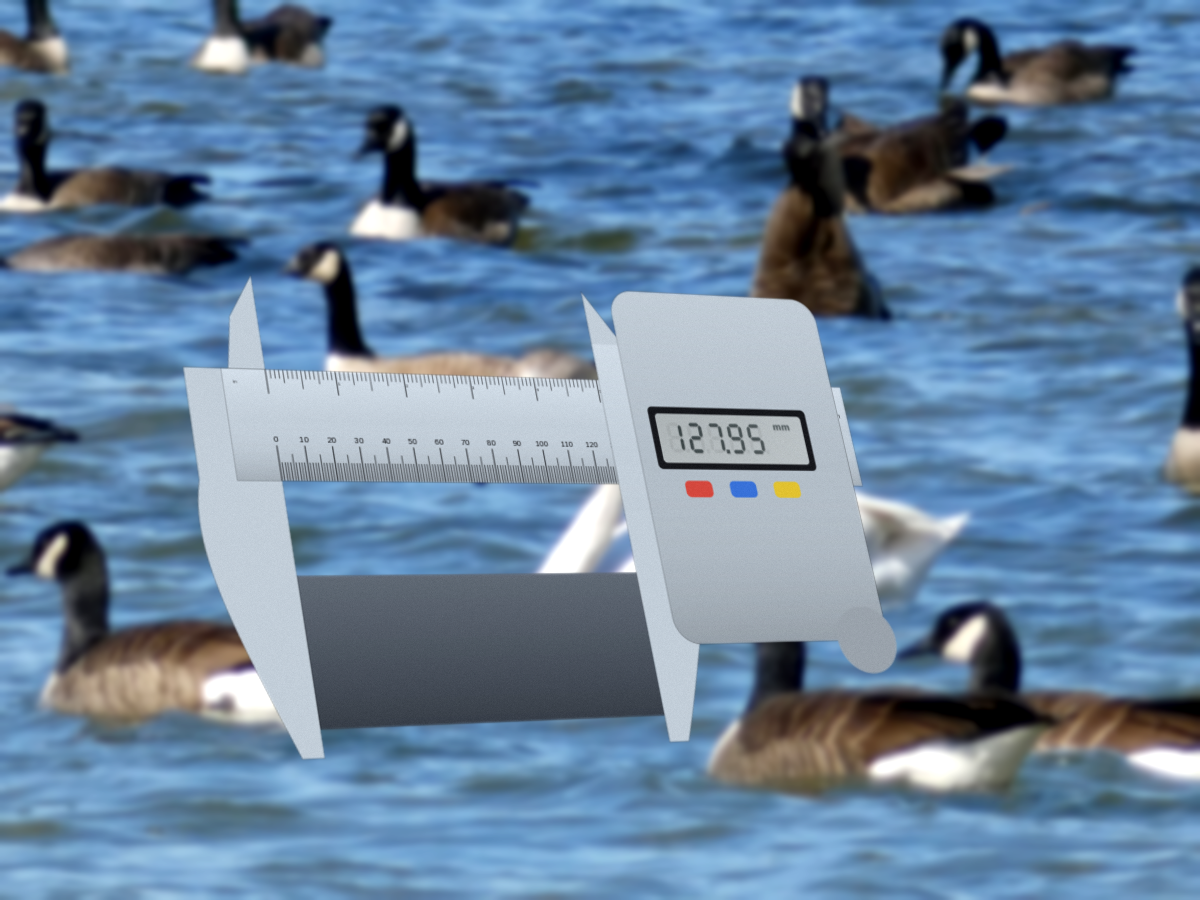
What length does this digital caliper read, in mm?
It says 127.95 mm
